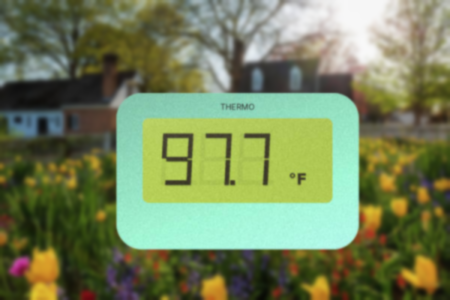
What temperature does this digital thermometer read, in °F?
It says 97.7 °F
